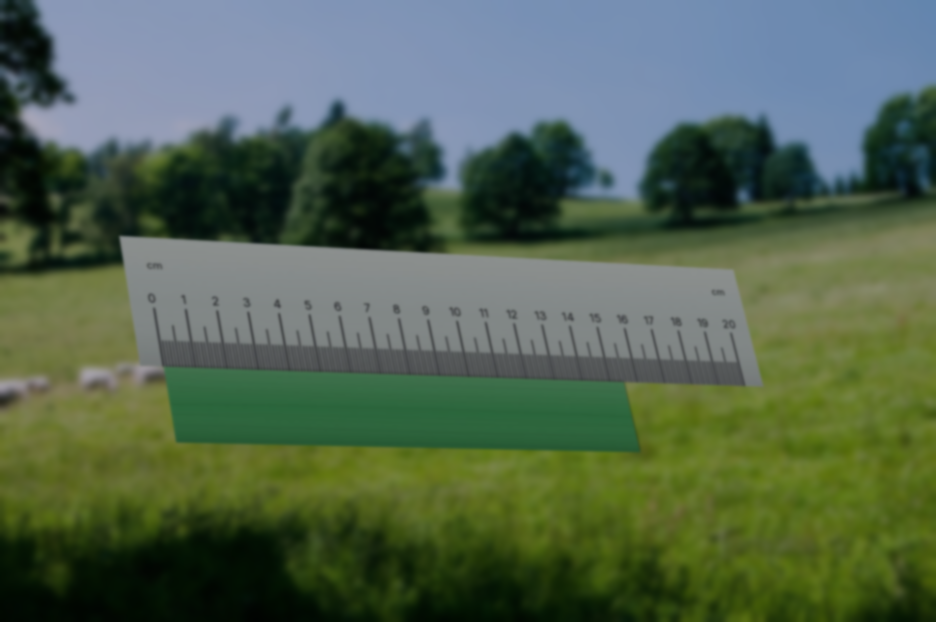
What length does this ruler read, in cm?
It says 15.5 cm
